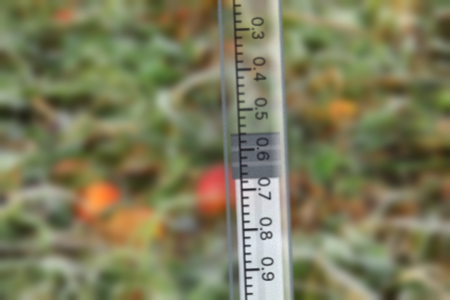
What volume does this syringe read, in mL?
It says 0.56 mL
